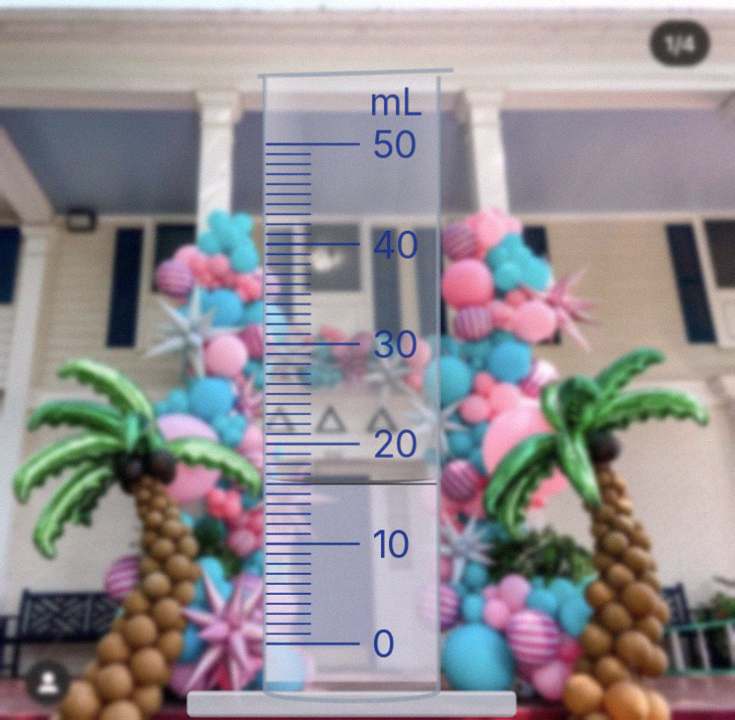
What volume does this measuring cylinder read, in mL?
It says 16 mL
